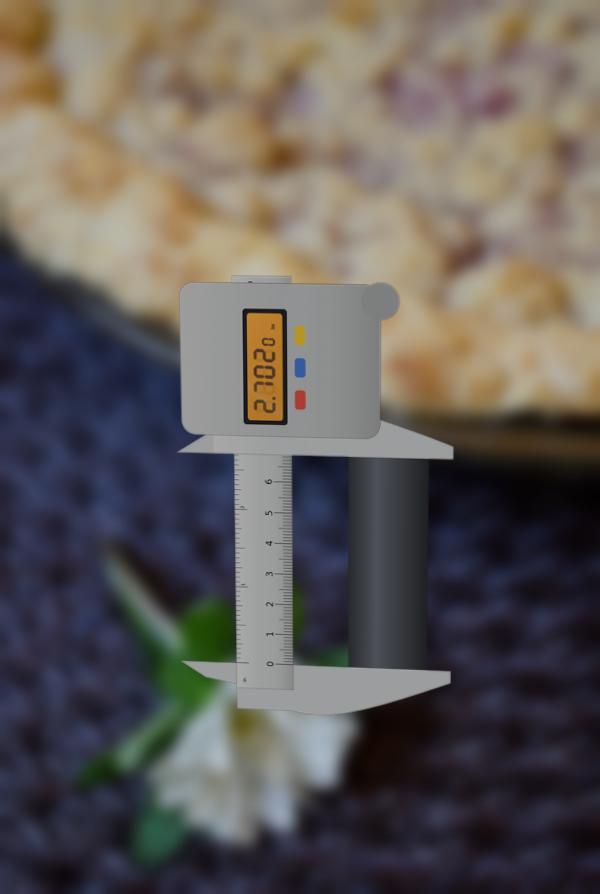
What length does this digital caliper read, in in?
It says 2.7020 in
